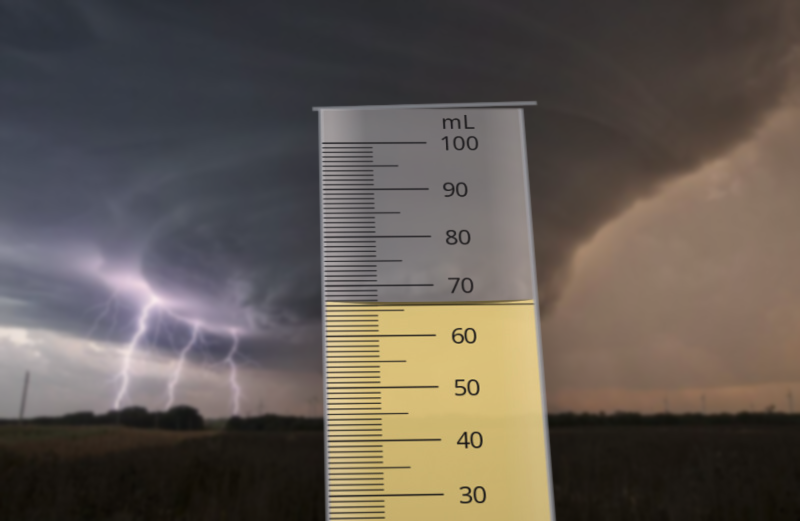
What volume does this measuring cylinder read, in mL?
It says 66 mL
